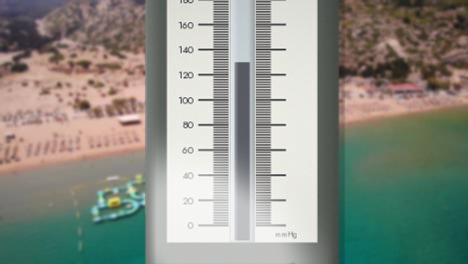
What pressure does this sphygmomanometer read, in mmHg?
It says 130 mmHg
